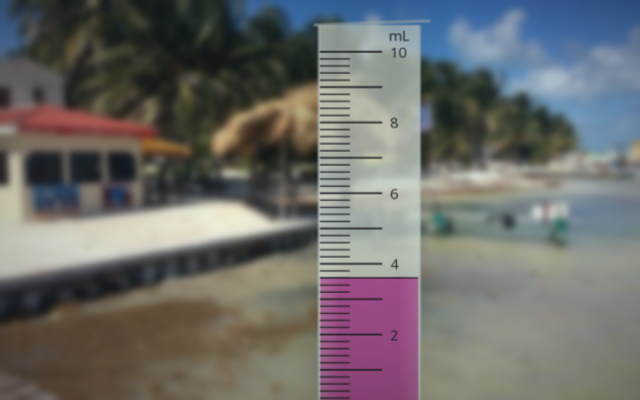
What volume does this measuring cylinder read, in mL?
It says 3.6 mL
